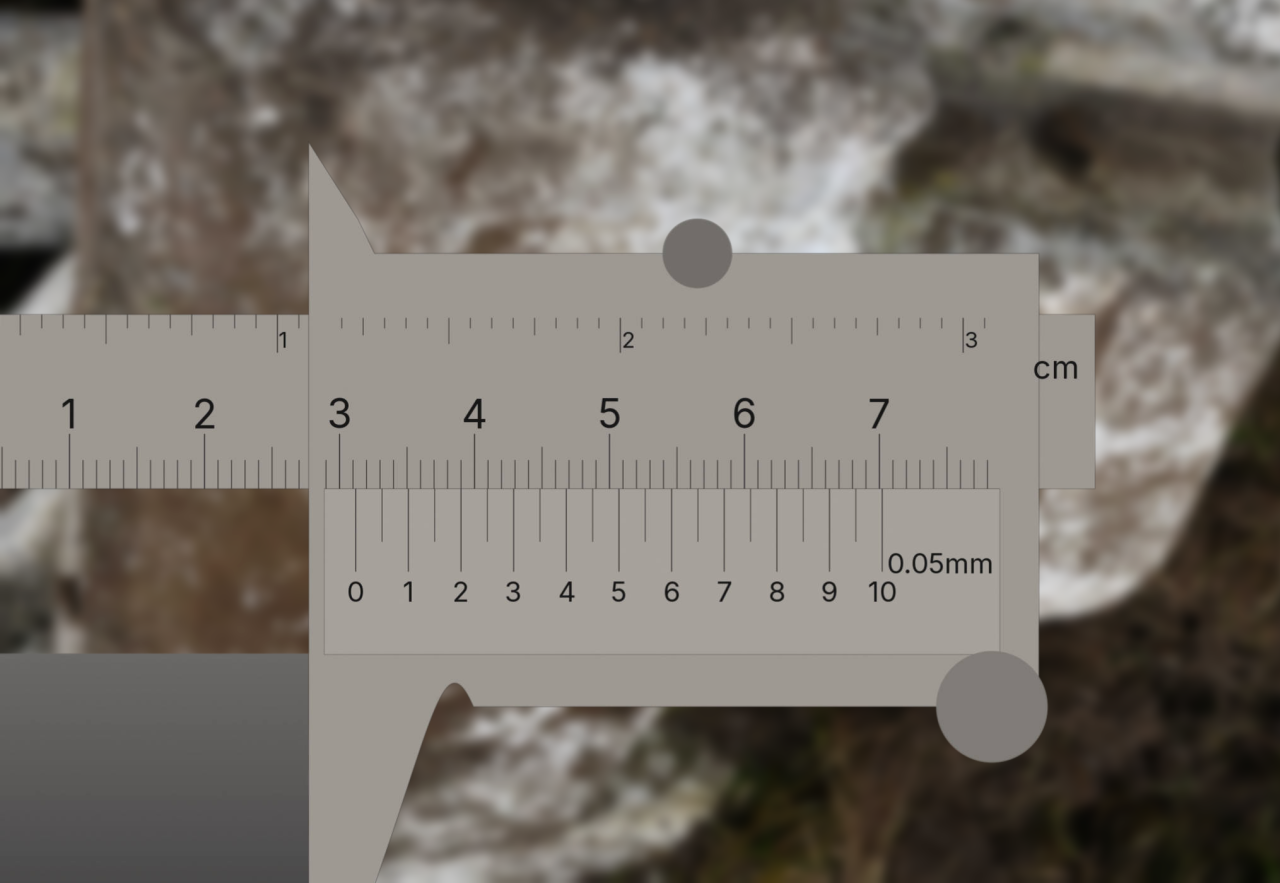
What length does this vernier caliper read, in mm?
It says 31.2 mm
